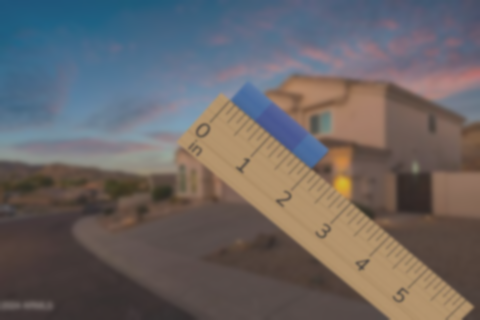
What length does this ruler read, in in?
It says 2 in
